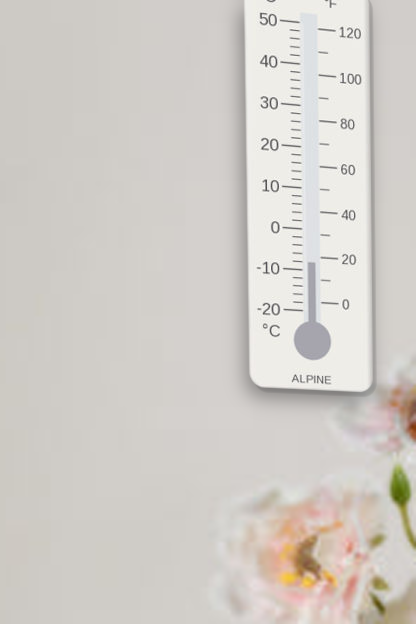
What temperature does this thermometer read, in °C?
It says -8 °C
